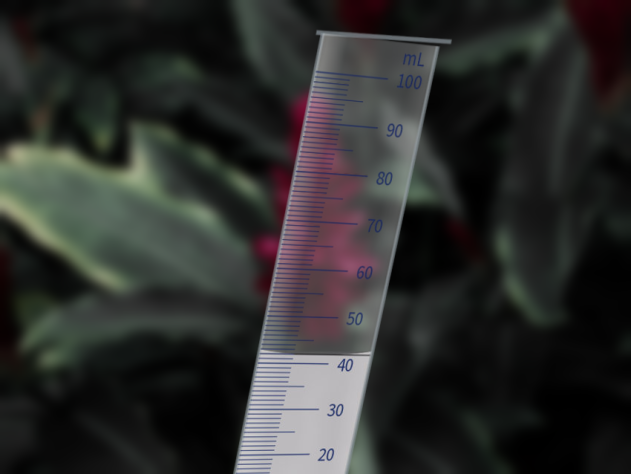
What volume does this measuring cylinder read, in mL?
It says 42 mL
